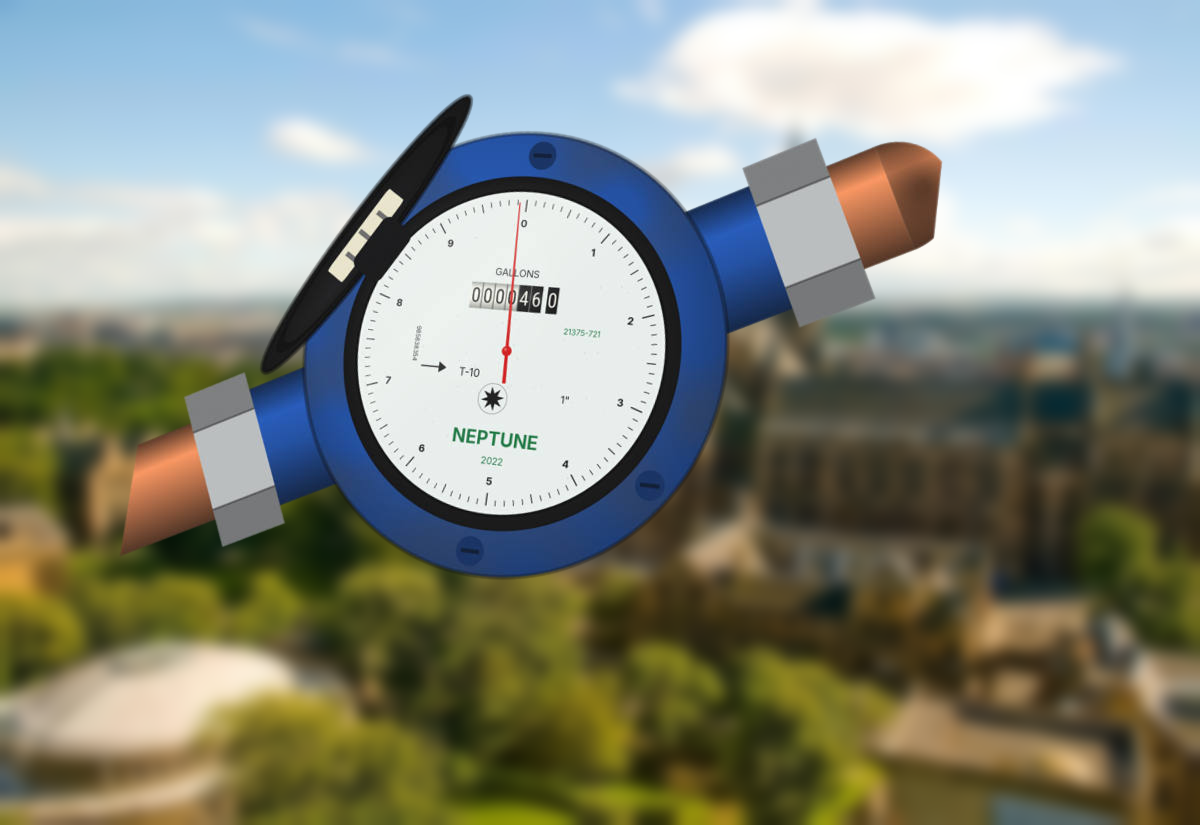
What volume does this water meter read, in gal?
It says 459.9 gal
